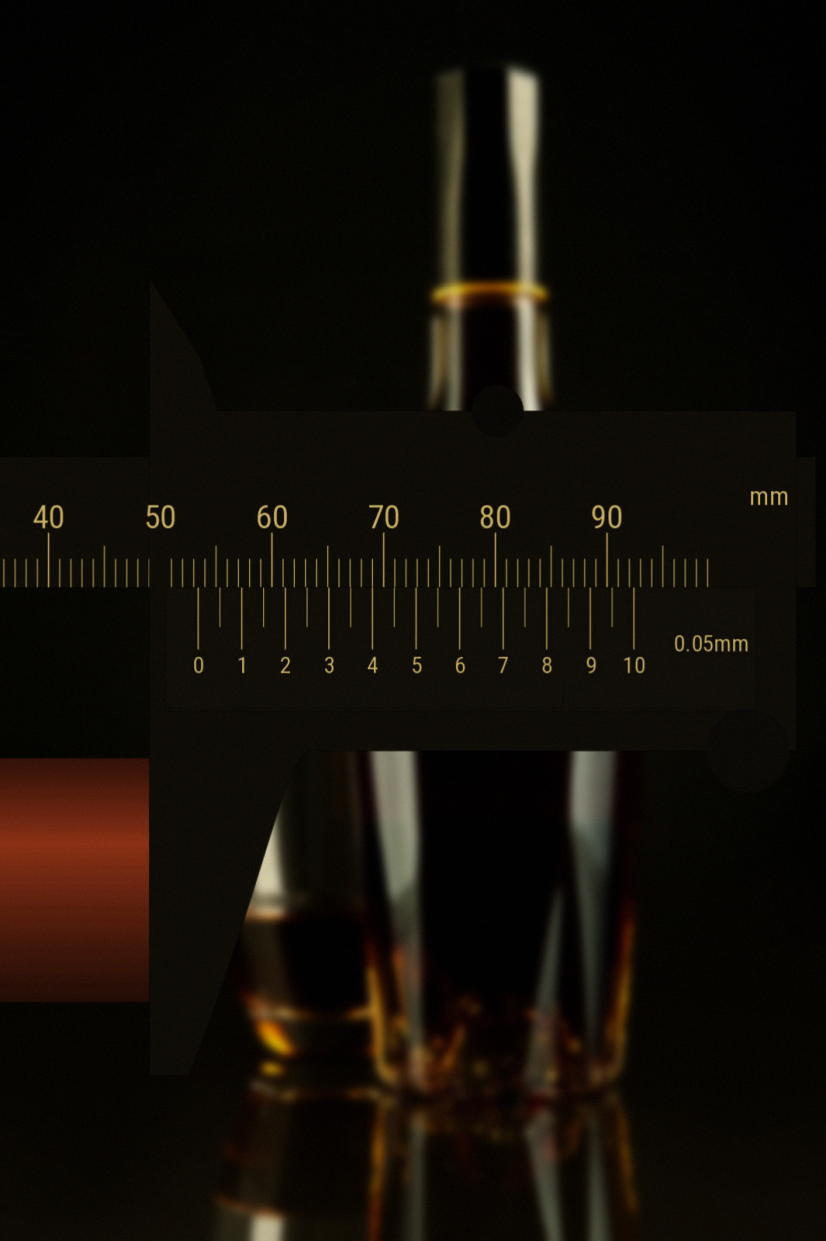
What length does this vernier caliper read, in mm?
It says 53.4 mm
